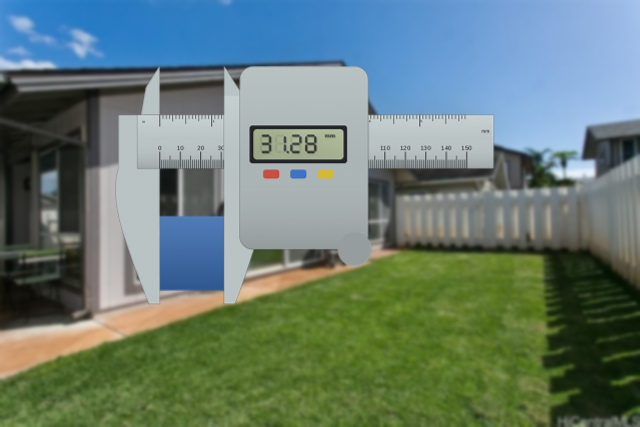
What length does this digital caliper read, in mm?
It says 31.28 mm
